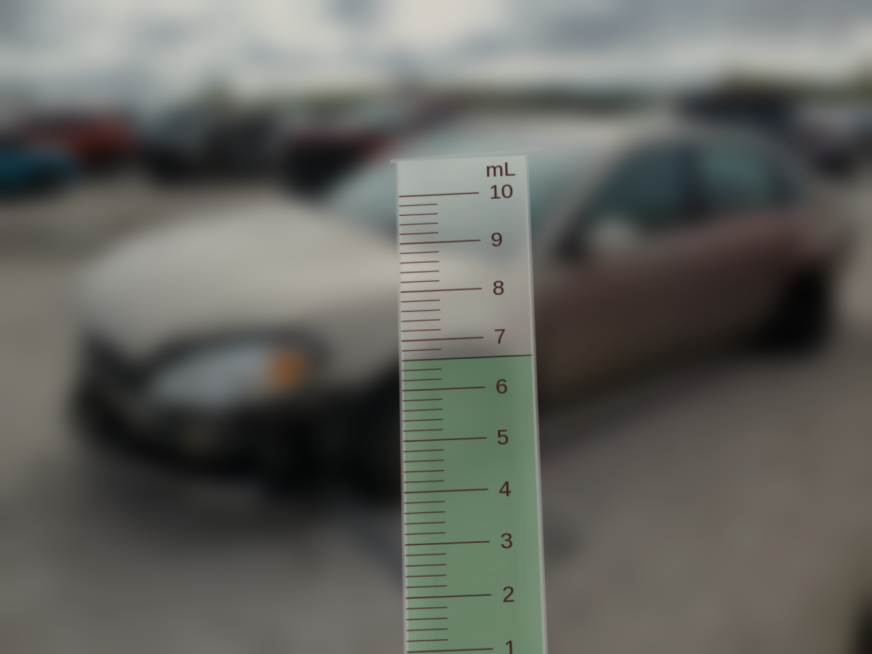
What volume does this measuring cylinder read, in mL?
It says 6.6 mL
